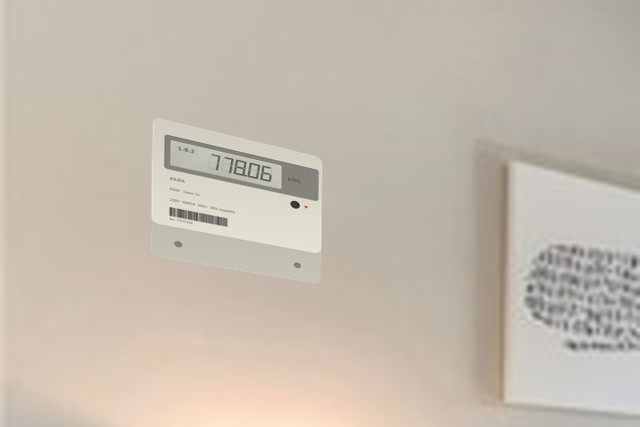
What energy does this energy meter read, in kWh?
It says 778.06 kWh
